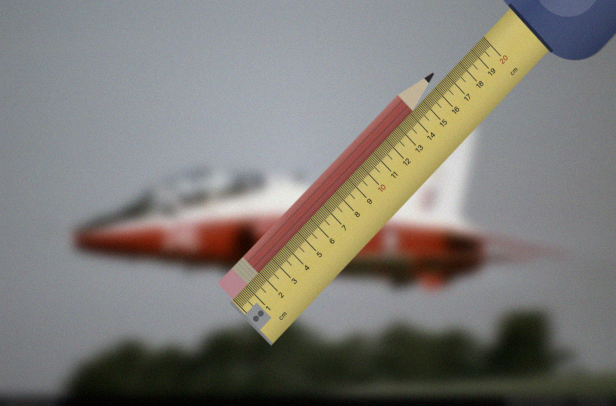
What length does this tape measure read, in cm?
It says 16.5 cm
